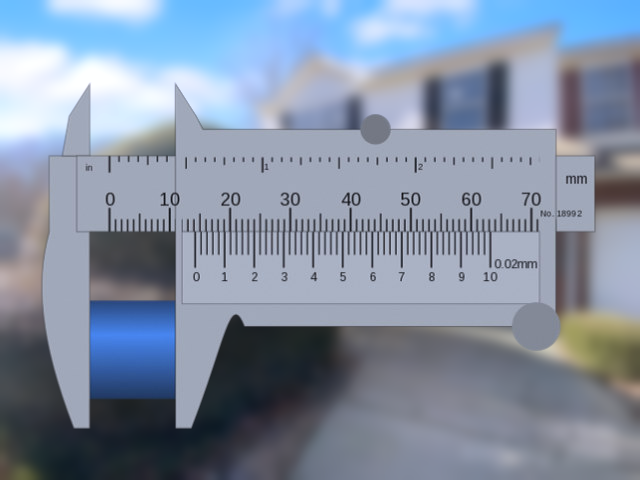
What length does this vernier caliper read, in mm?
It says 14.2 mm
